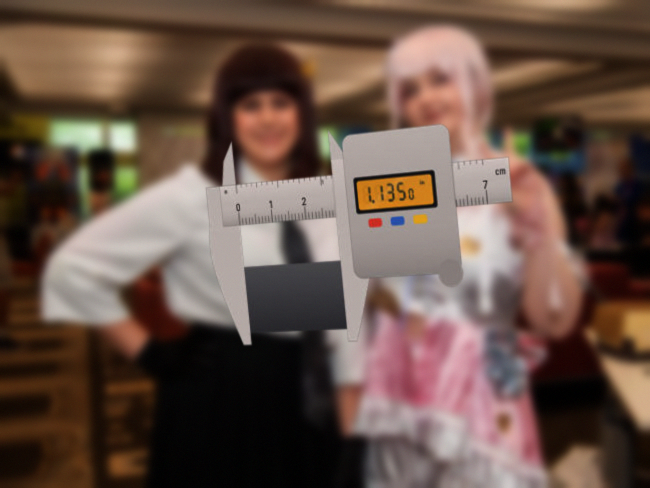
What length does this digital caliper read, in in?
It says 1.1350 in
